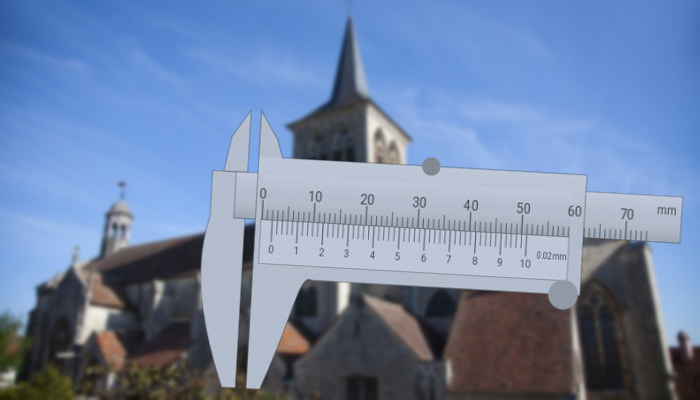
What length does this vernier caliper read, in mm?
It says 2.0 mm
